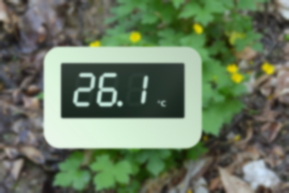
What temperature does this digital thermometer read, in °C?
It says 26.1 °C
